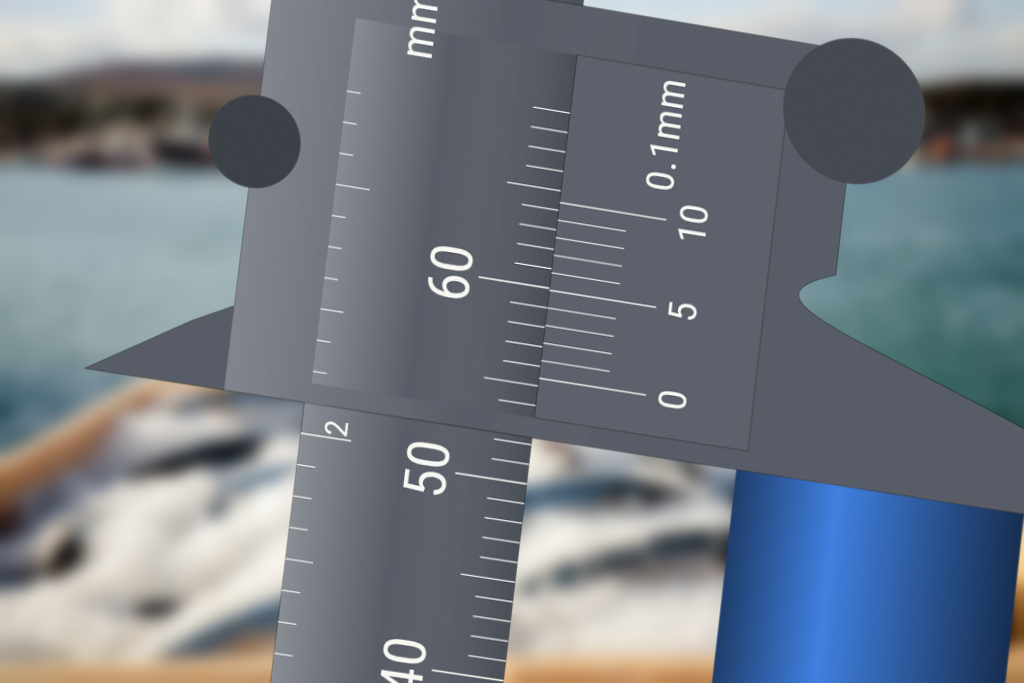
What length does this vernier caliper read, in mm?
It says 55.4 mm
